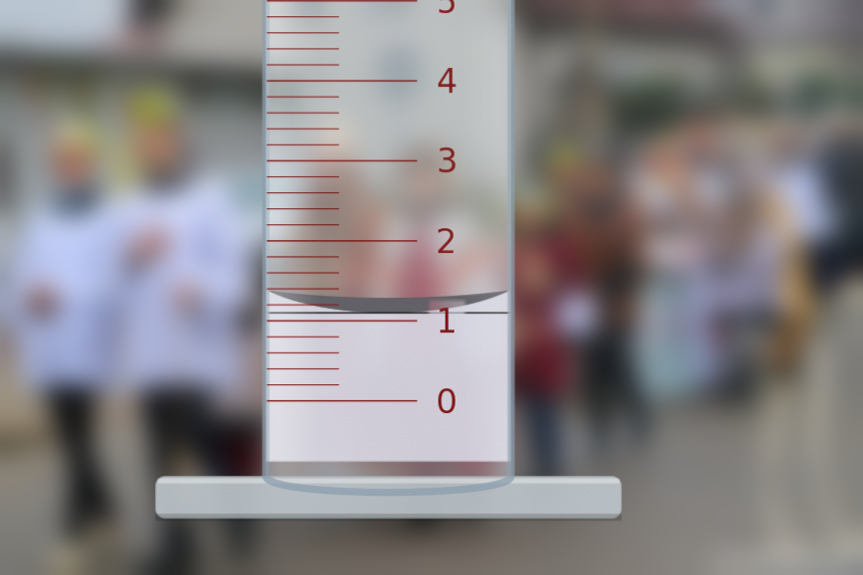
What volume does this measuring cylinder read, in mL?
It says 1.1 mL
